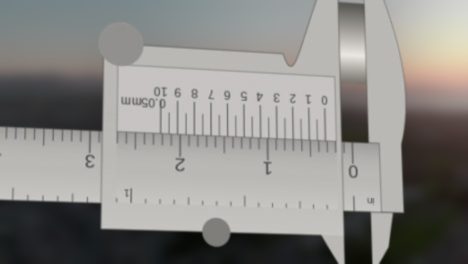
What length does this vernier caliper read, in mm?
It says 3.2 mm
